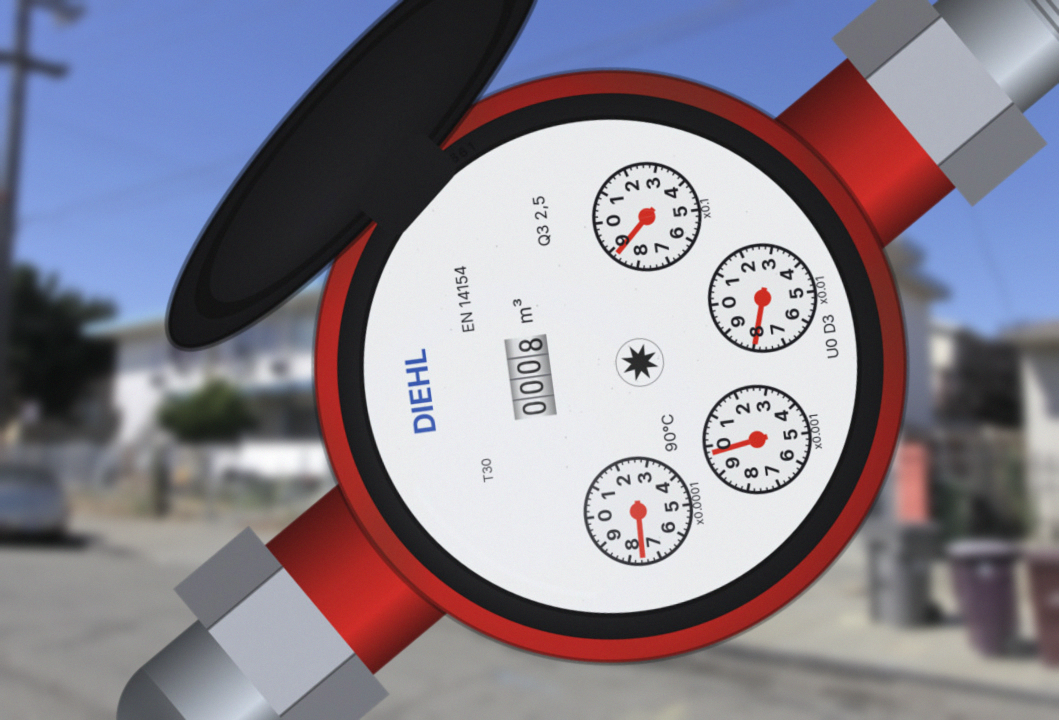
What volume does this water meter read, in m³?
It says 7.8797 m³
